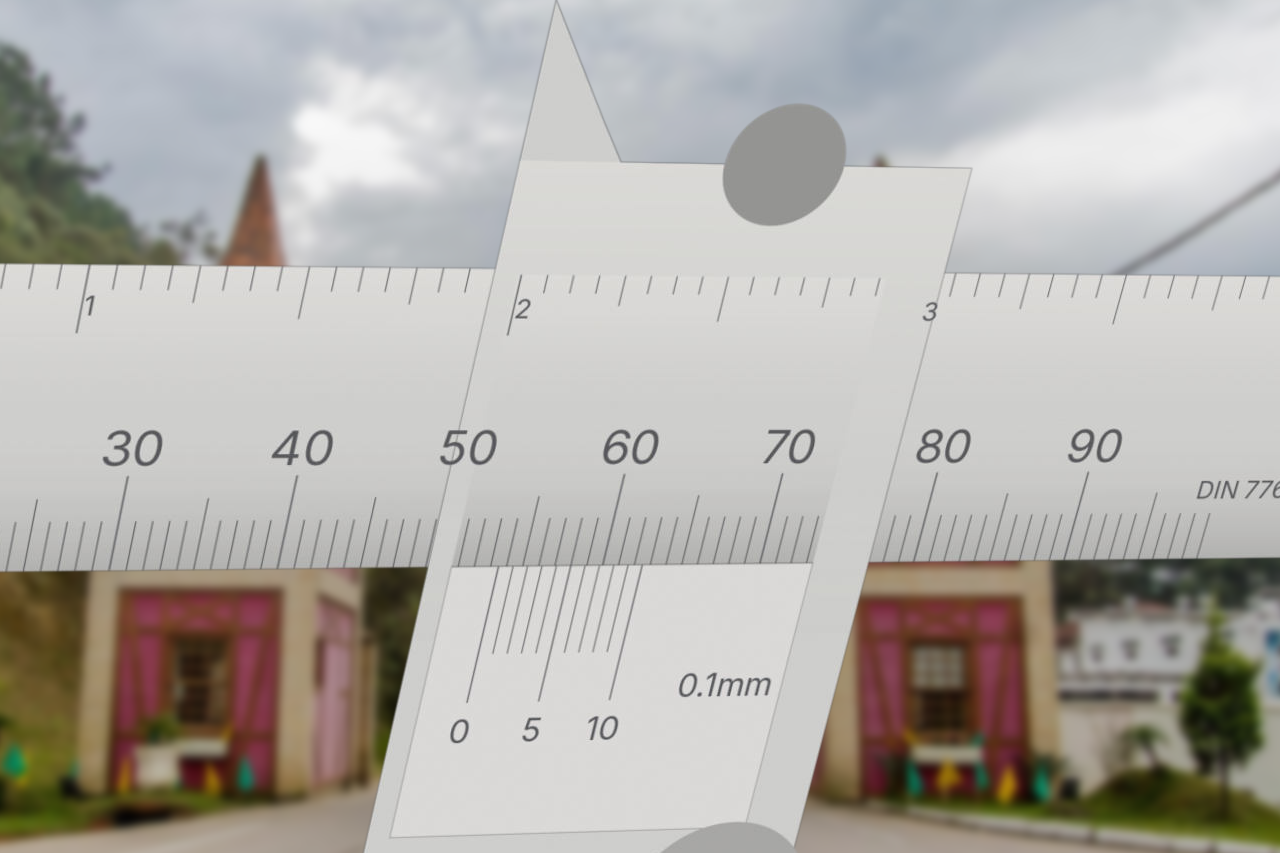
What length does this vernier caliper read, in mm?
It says 53.5 mm
